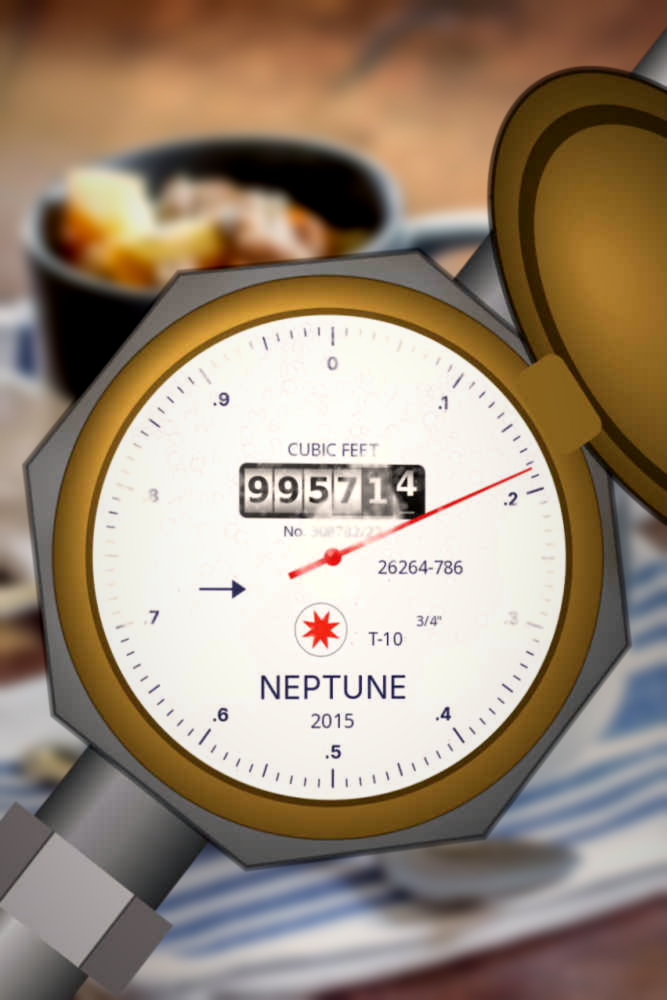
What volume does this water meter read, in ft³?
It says 995714.18 ft³
